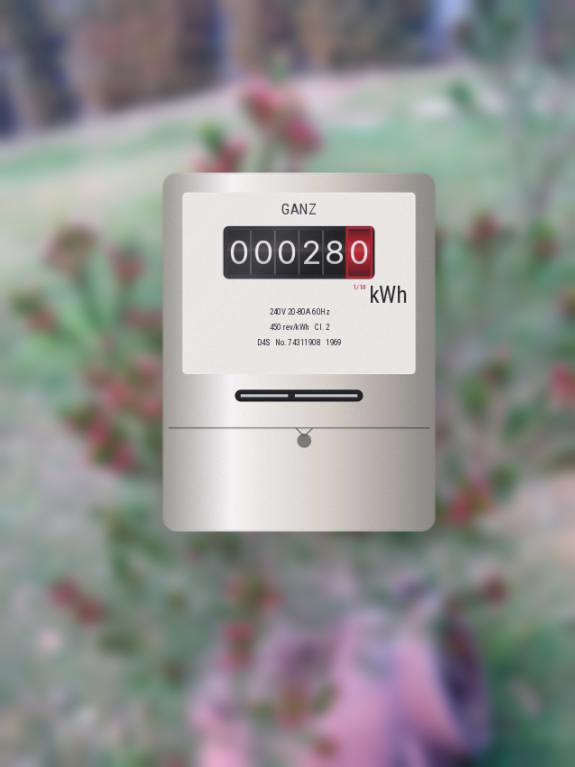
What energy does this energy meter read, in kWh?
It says 28.0 kWh
